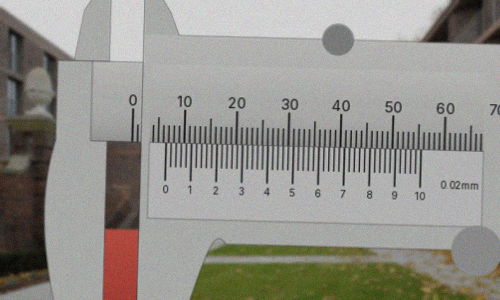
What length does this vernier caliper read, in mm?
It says 6.5 mm
